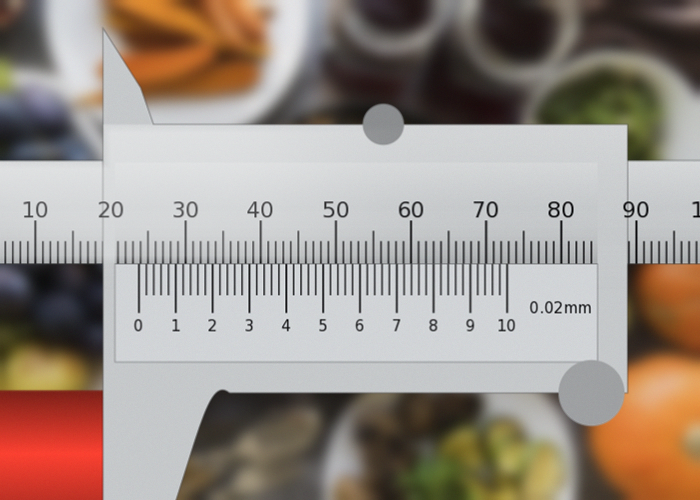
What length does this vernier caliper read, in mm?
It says 23.8 mm
